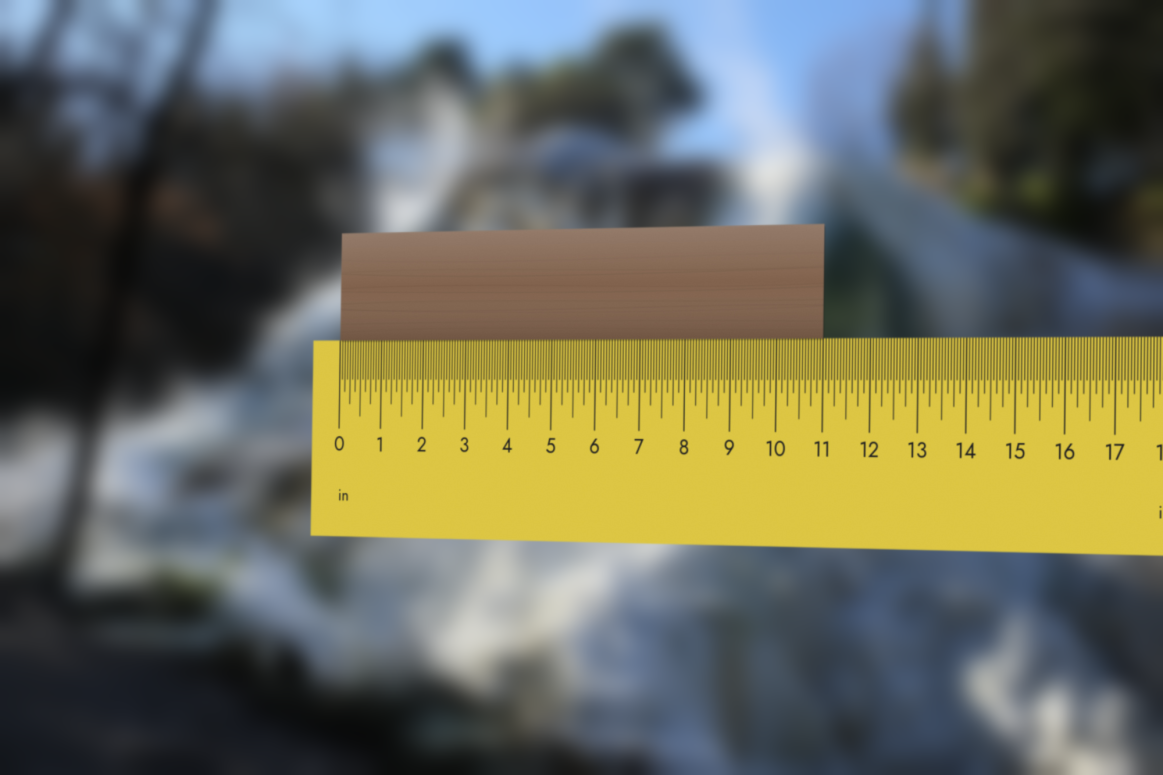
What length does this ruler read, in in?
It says 11 in
